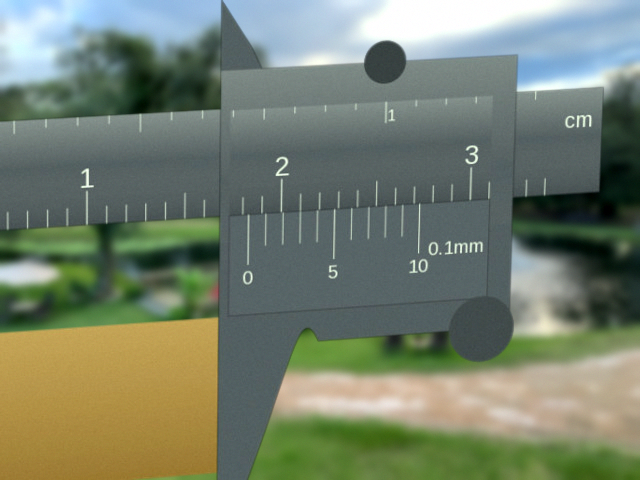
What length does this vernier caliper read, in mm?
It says 18.3 mm
